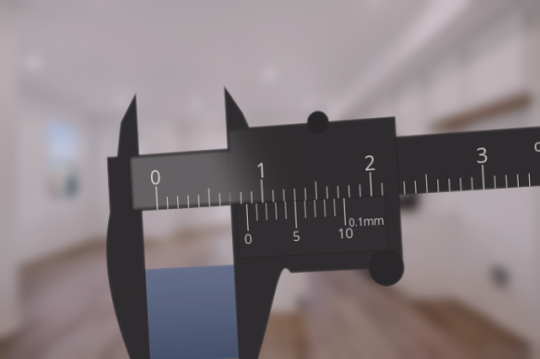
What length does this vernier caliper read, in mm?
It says 8.5 mm
